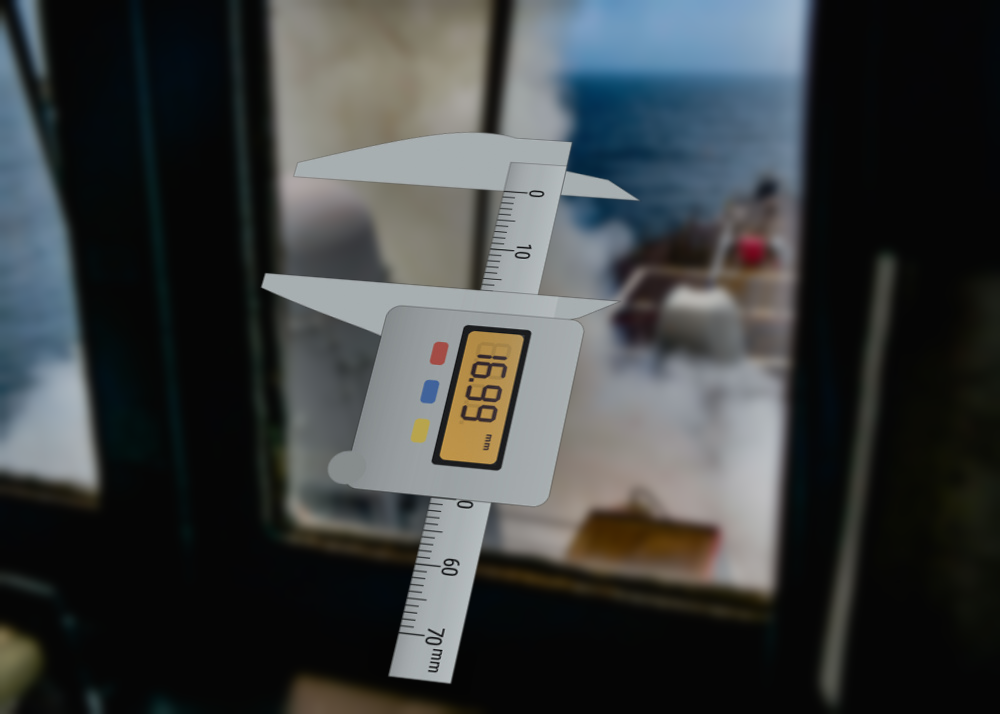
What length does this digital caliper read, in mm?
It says 16.99 mm
